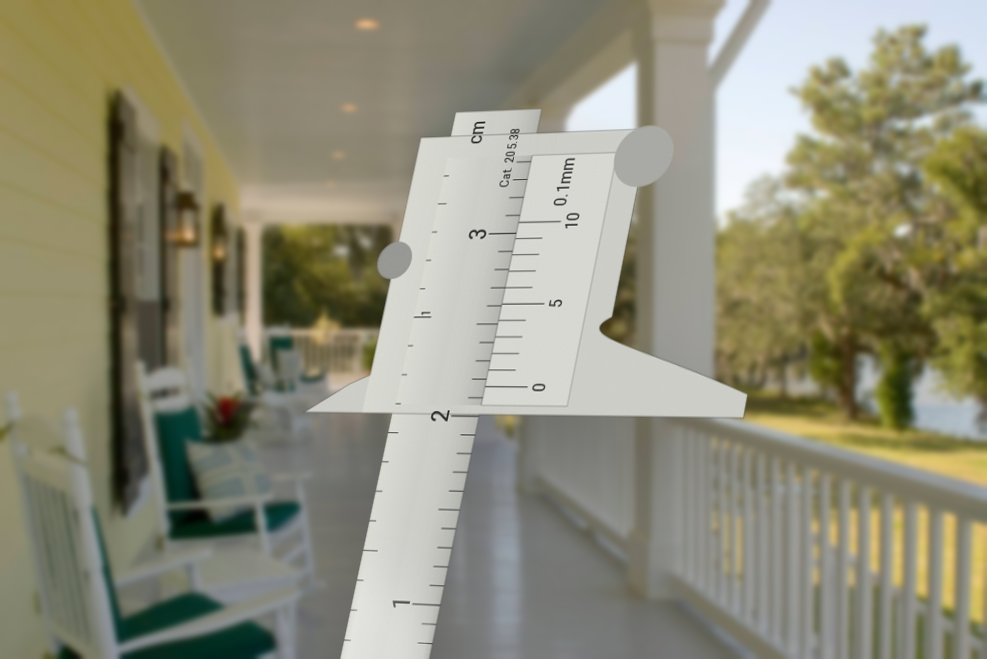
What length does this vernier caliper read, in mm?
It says 21.6 mm
